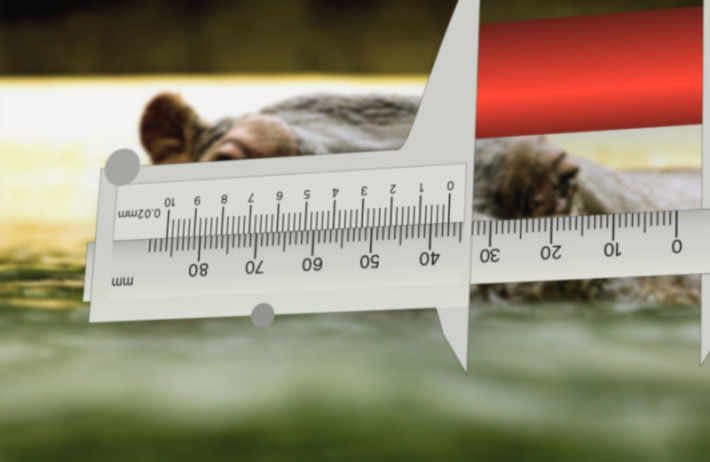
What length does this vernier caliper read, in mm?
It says 37.0 mm
